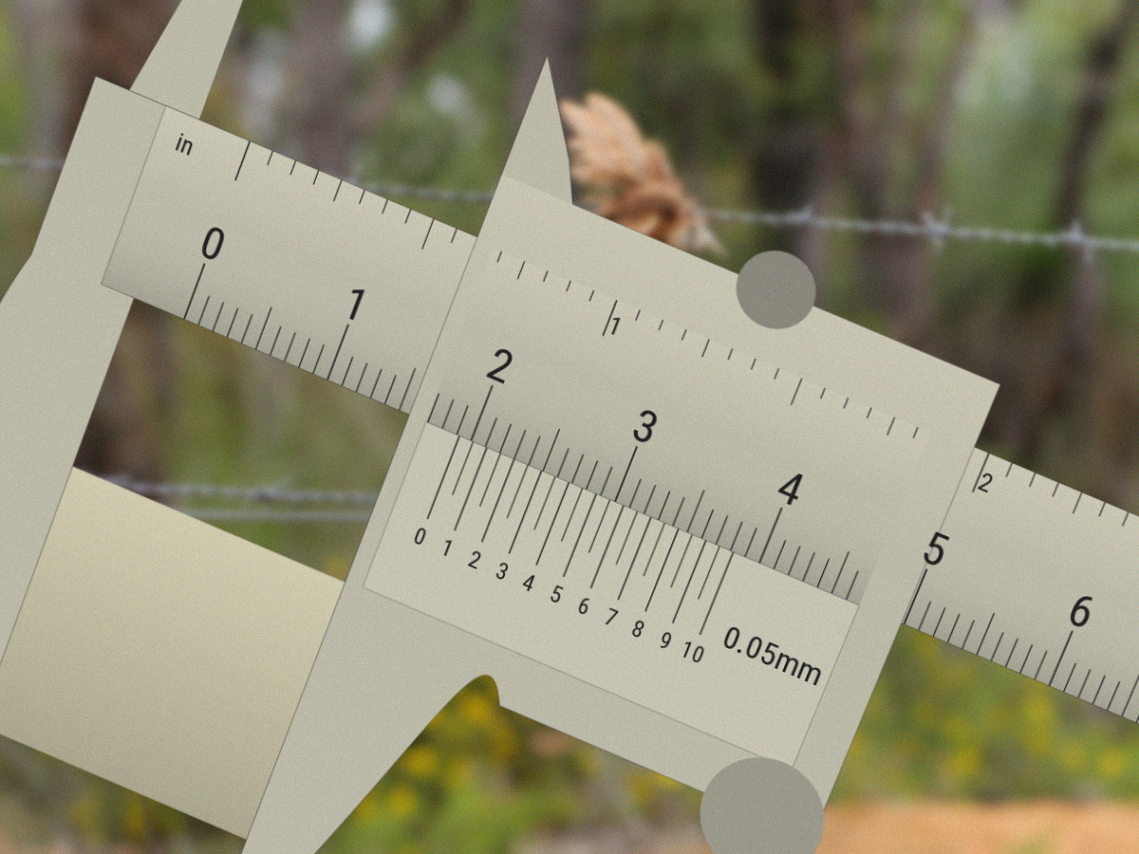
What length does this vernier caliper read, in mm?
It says 19.2 mm
